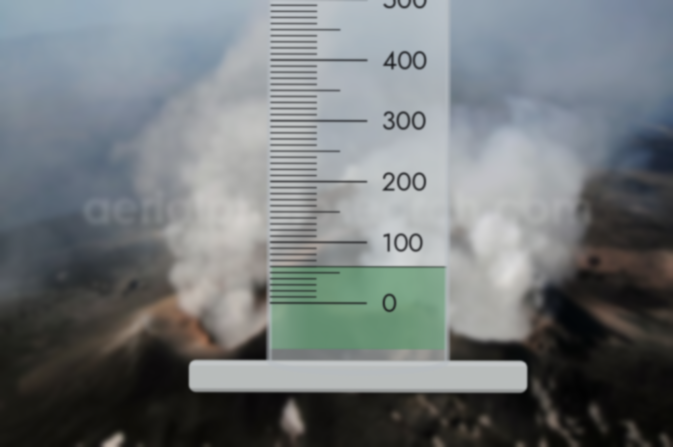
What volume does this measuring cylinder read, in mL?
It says 60 mL
